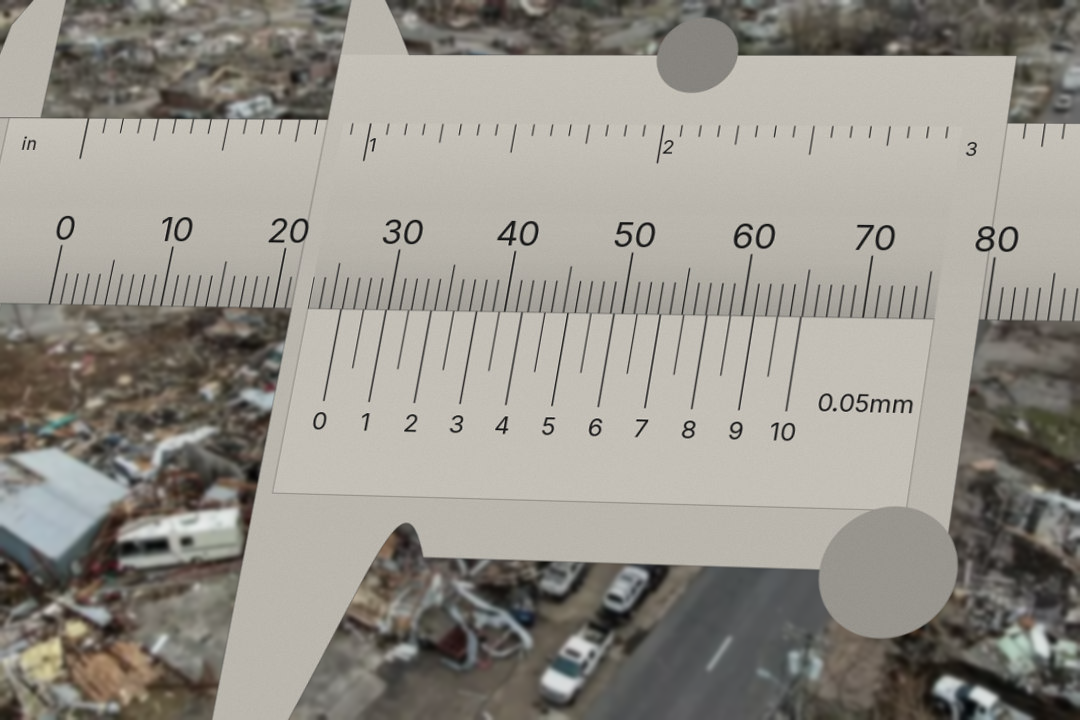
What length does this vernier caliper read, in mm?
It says 25.9 mm
